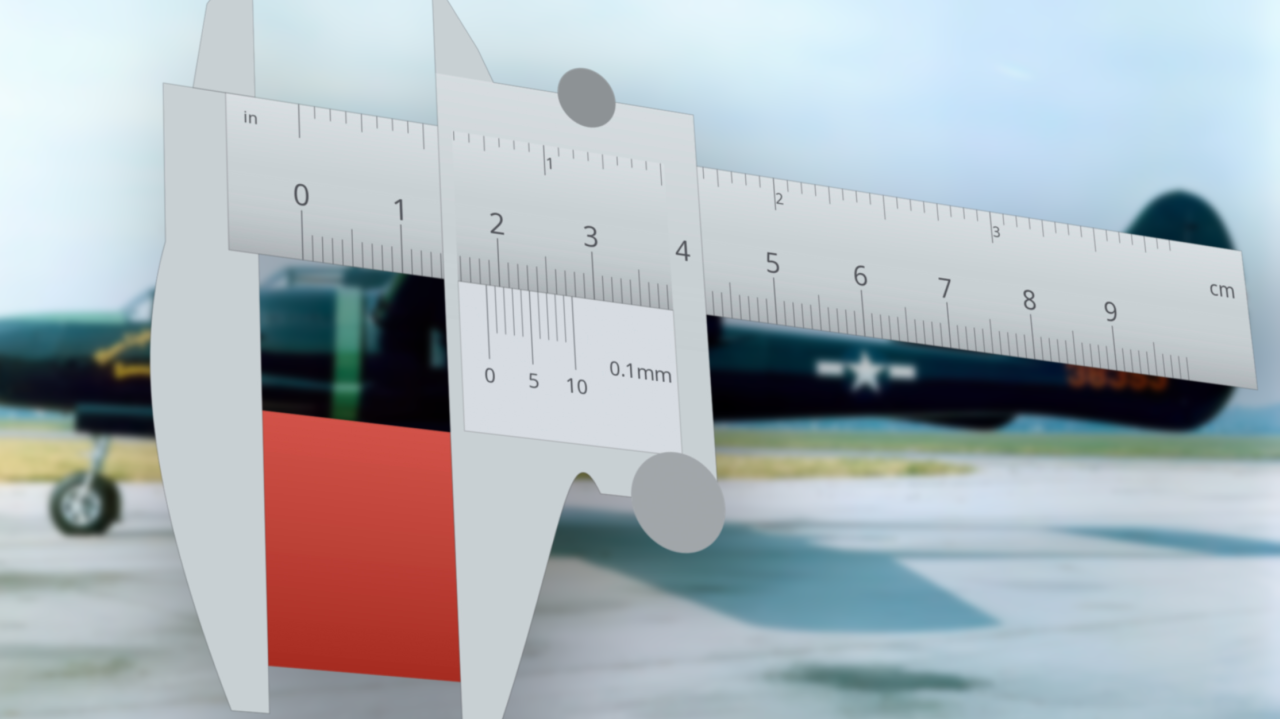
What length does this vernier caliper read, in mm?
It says 18.6 mm
